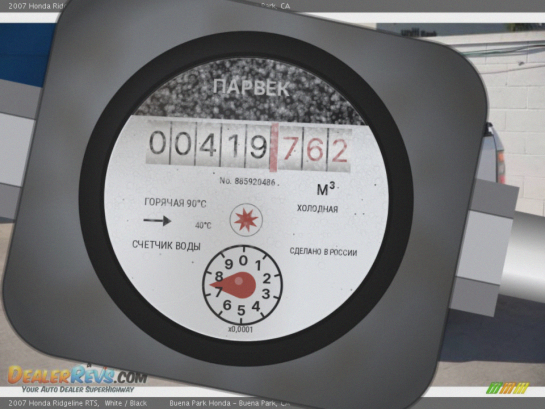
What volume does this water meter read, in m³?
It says 419.7627 m³
